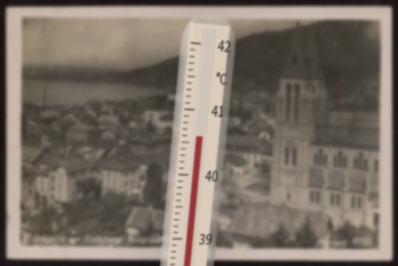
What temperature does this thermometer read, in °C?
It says 40.6 °C
